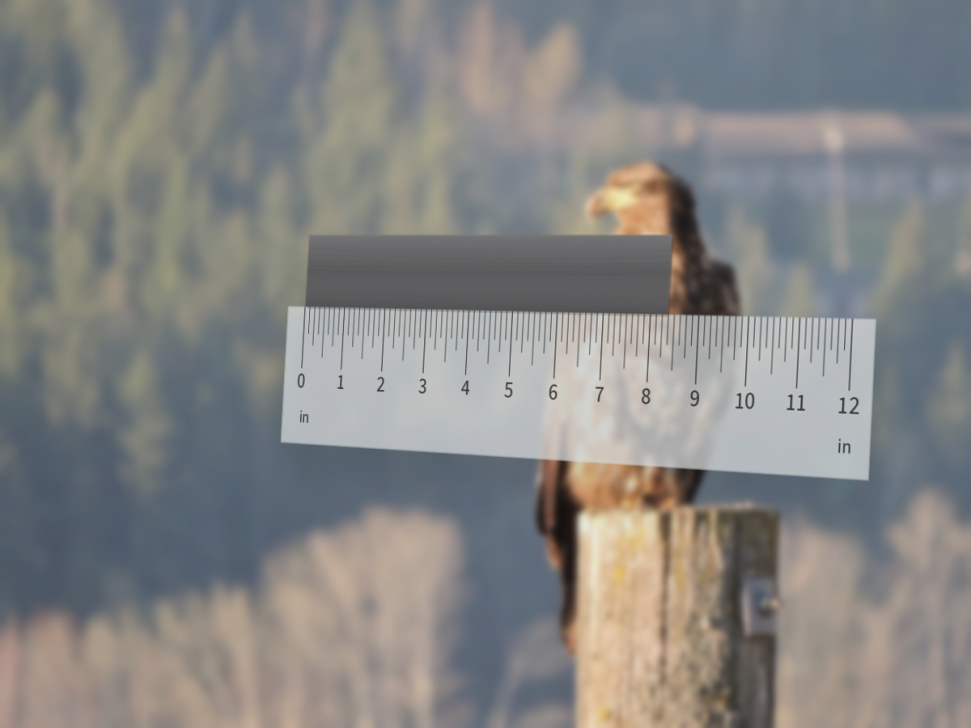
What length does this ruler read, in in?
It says 8.375 in
